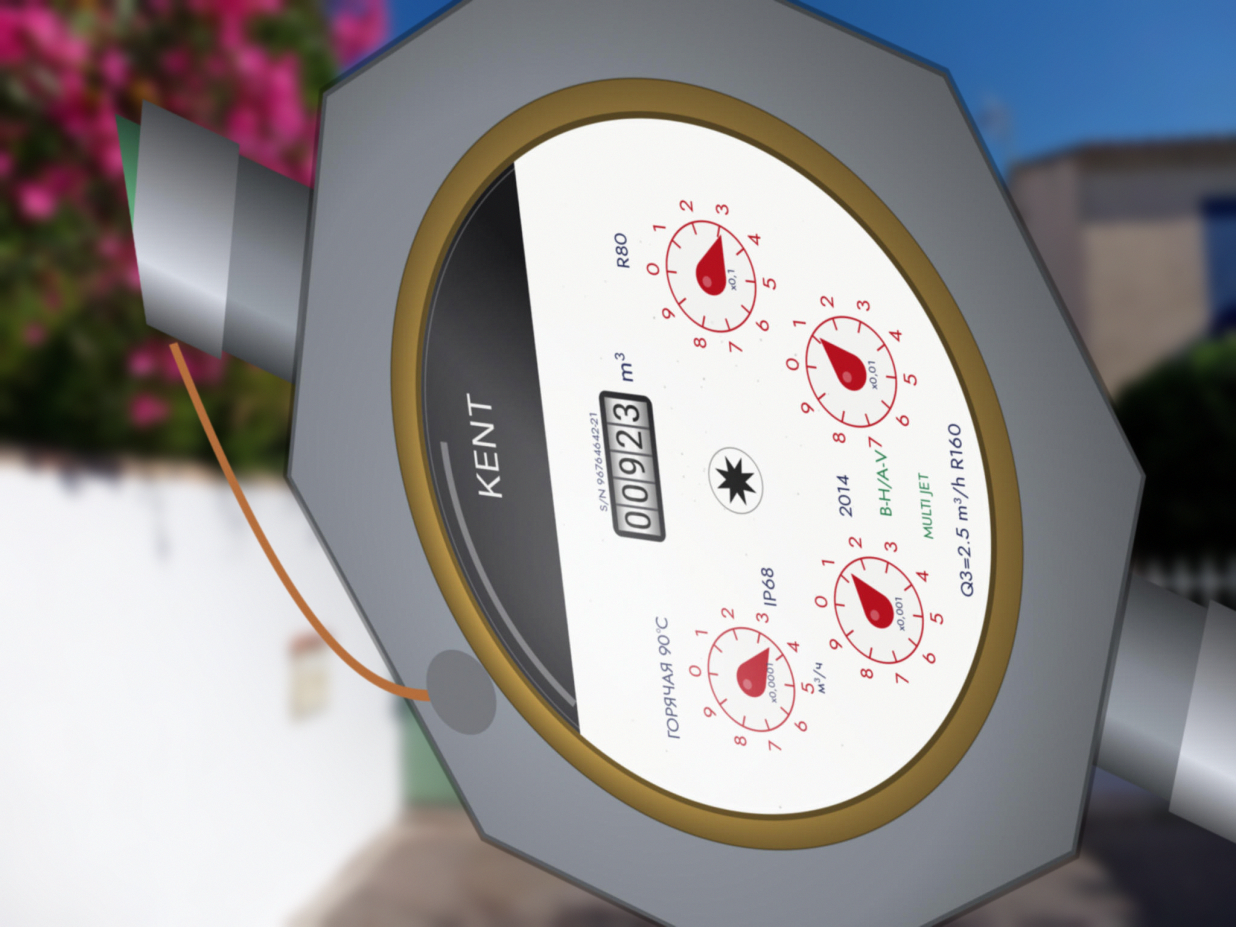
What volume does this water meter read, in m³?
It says 923.3113 m³
